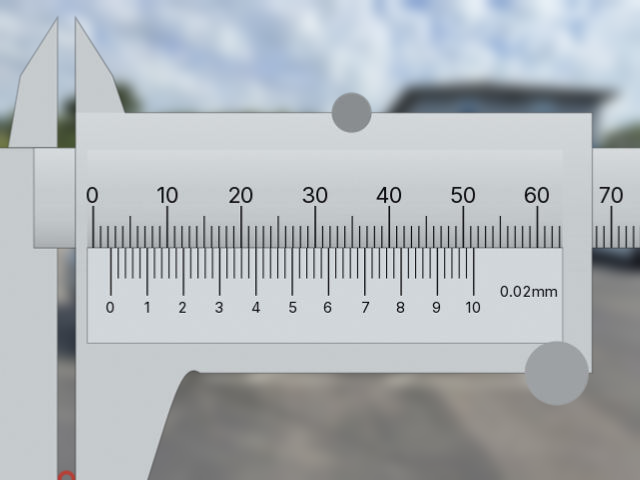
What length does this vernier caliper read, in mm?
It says 2.4 mm
